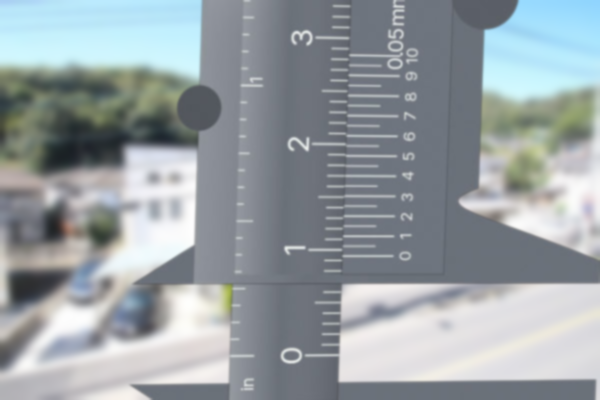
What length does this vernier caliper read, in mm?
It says 9.4 mm
